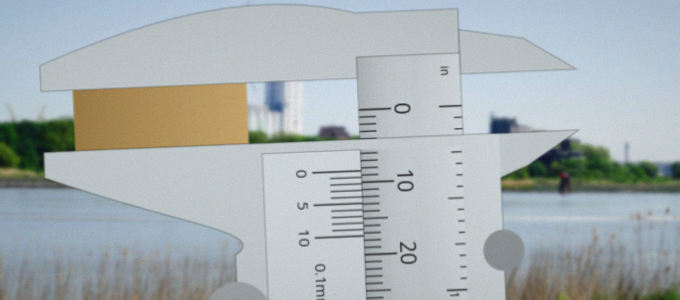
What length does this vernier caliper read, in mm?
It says 8.4 mm
